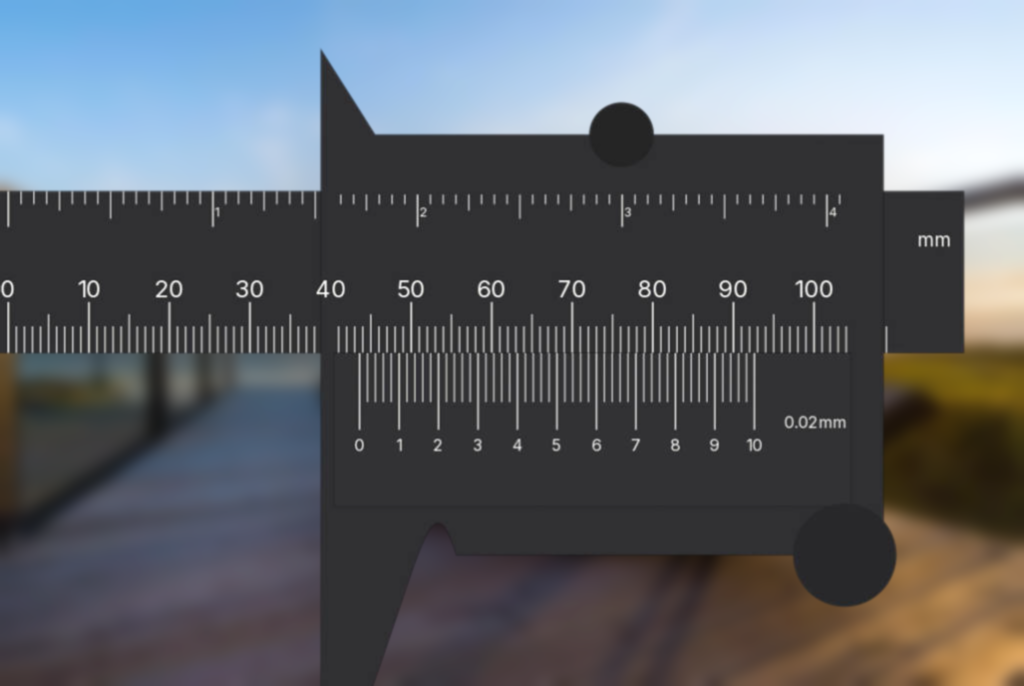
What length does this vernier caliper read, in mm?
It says 43.6 mm
